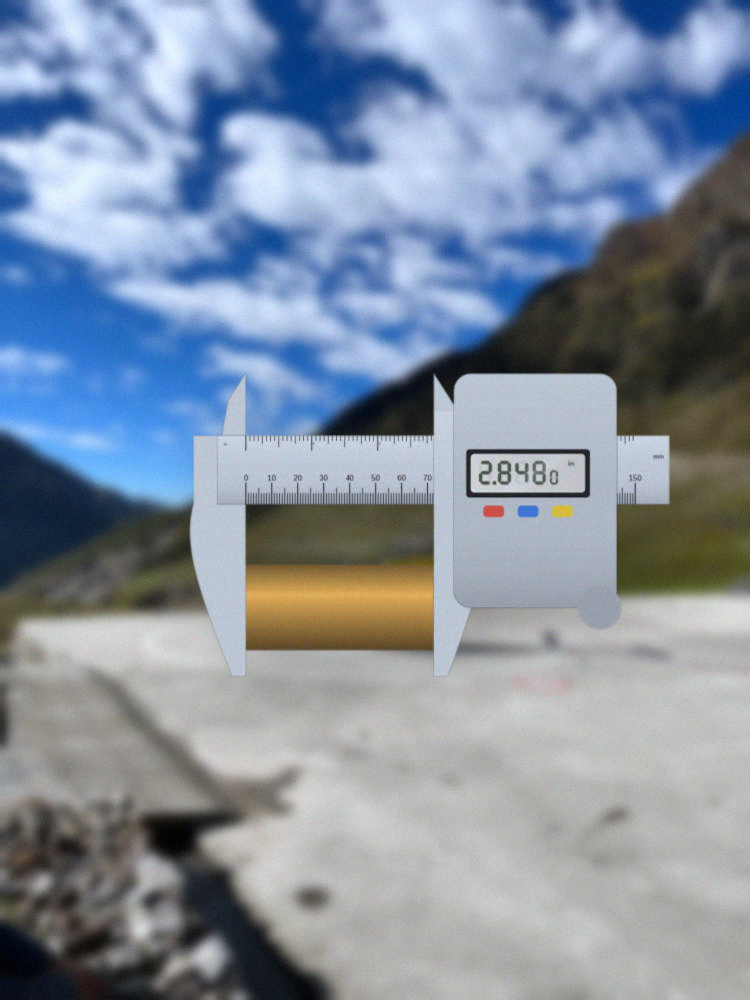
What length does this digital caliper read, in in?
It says 2.8480 in
